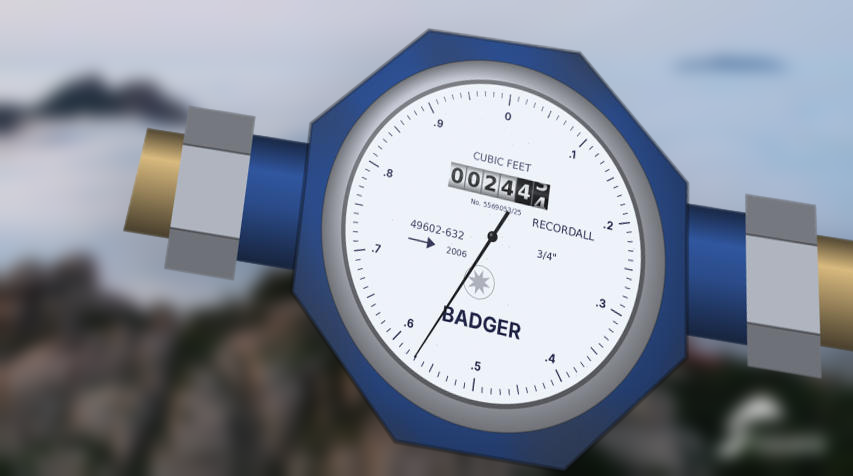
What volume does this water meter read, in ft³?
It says 2443.57 ft³
